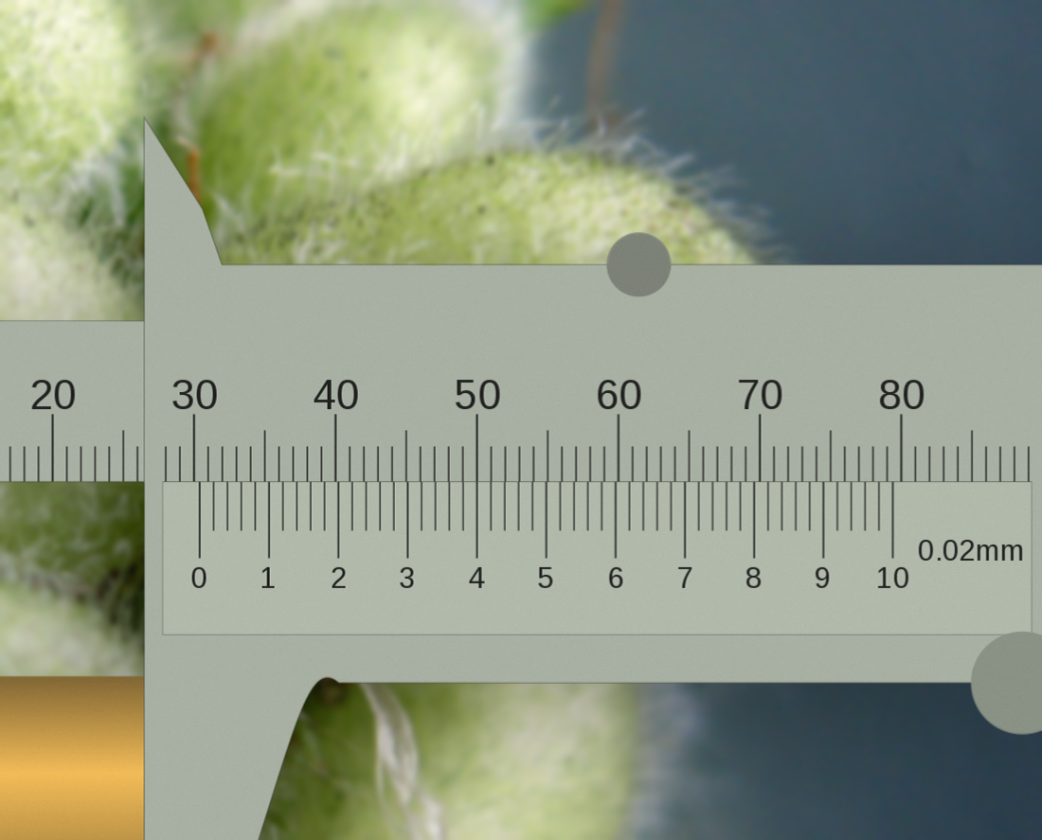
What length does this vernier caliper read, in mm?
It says 30.4 mm
